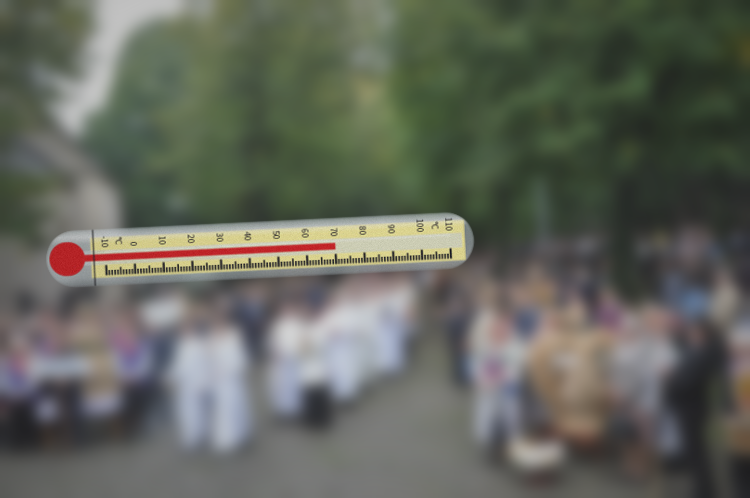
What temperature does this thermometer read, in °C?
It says 70 °C
